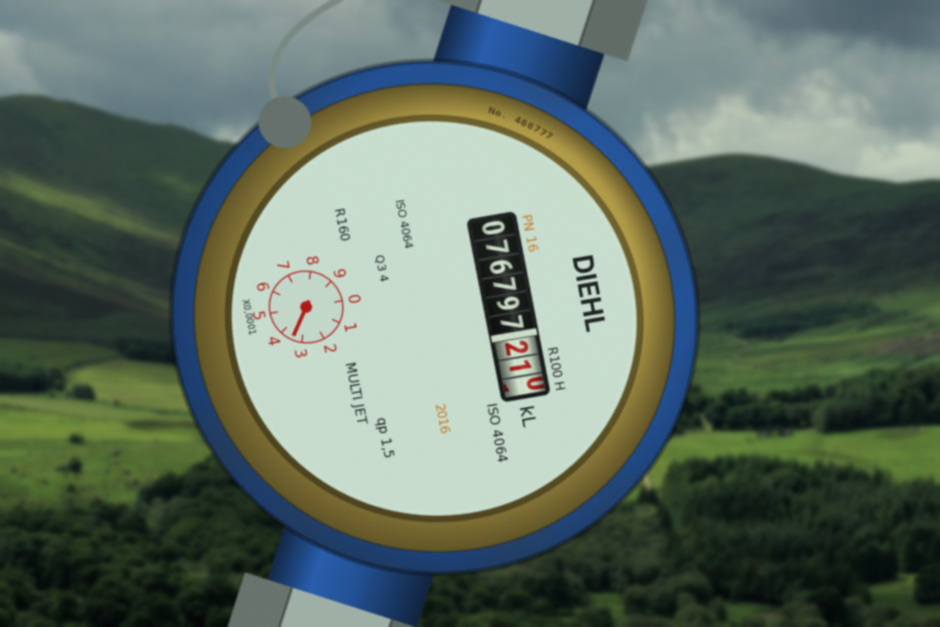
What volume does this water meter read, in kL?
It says 76797.2103 kL
